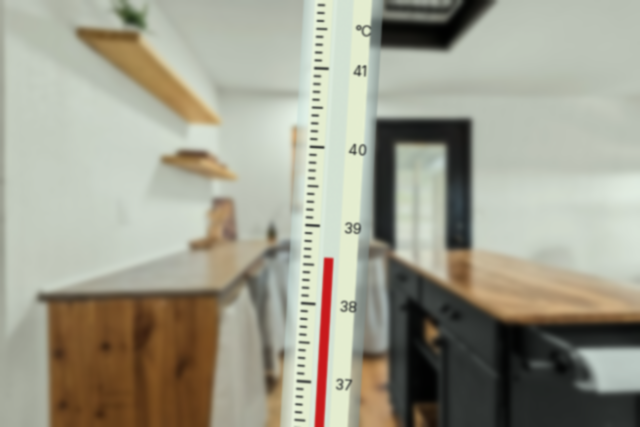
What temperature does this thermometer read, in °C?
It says 38.6 °C
